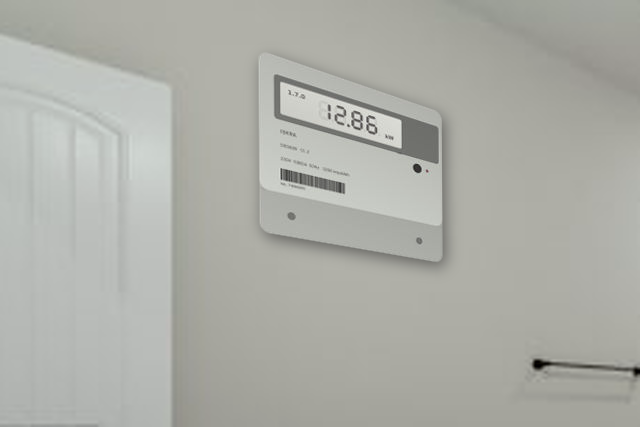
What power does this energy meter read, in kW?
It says 12.86 kW
